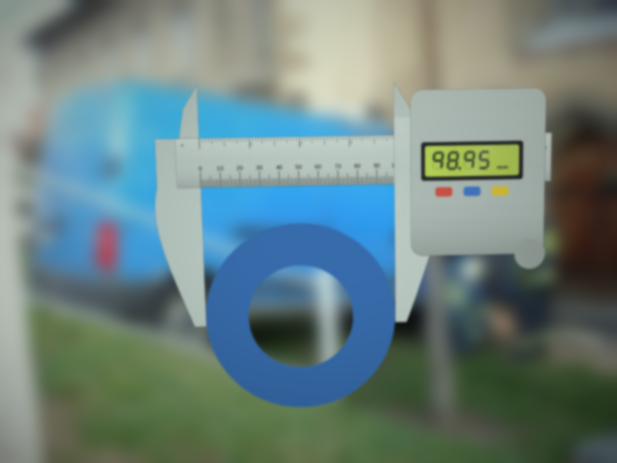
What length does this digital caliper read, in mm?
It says 98.95 mm
